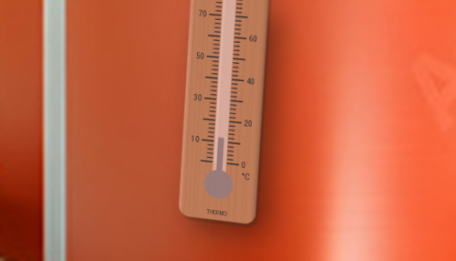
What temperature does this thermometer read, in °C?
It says 12 °C
